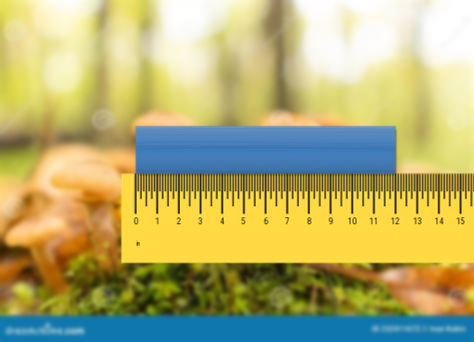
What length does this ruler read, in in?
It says 12 in
